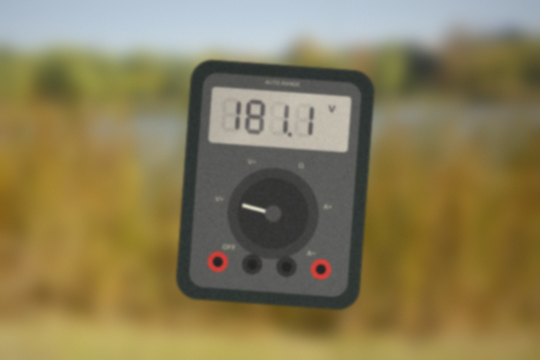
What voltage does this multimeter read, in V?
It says 181.1 V
